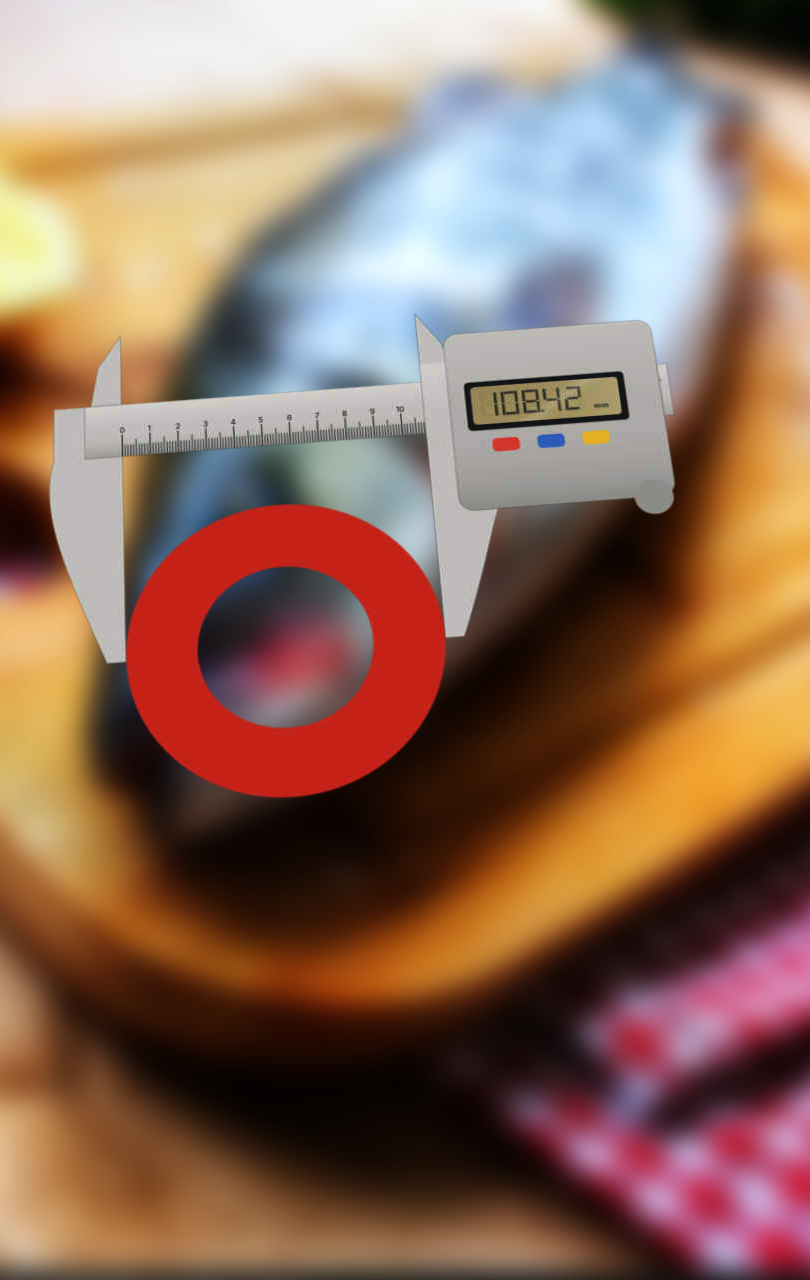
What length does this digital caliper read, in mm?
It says 108.42 mm
